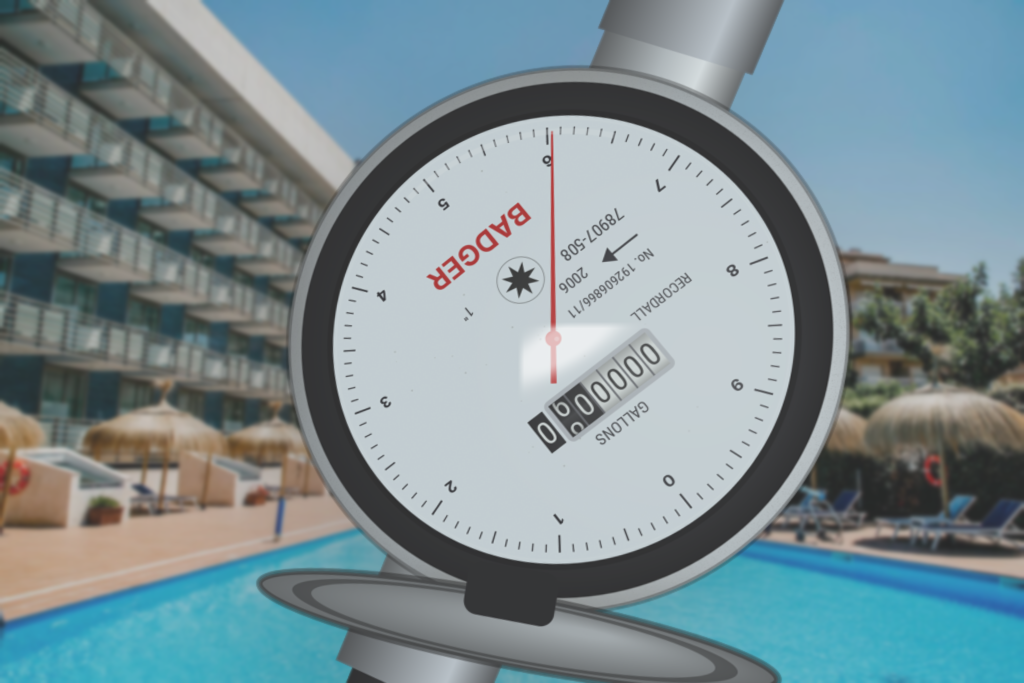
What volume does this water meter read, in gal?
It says 86.0 gal
